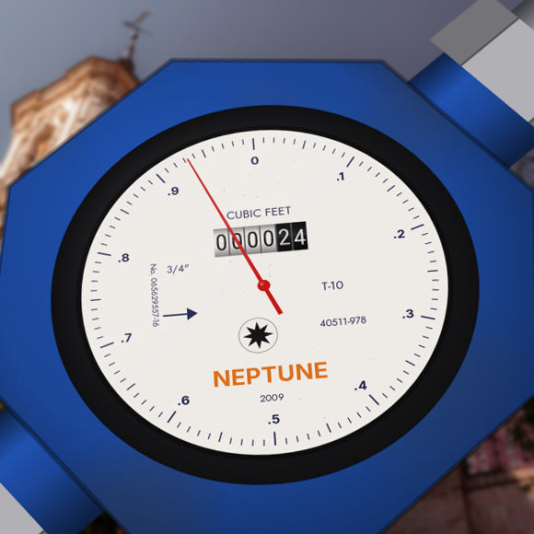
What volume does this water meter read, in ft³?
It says 23.93 ft³
